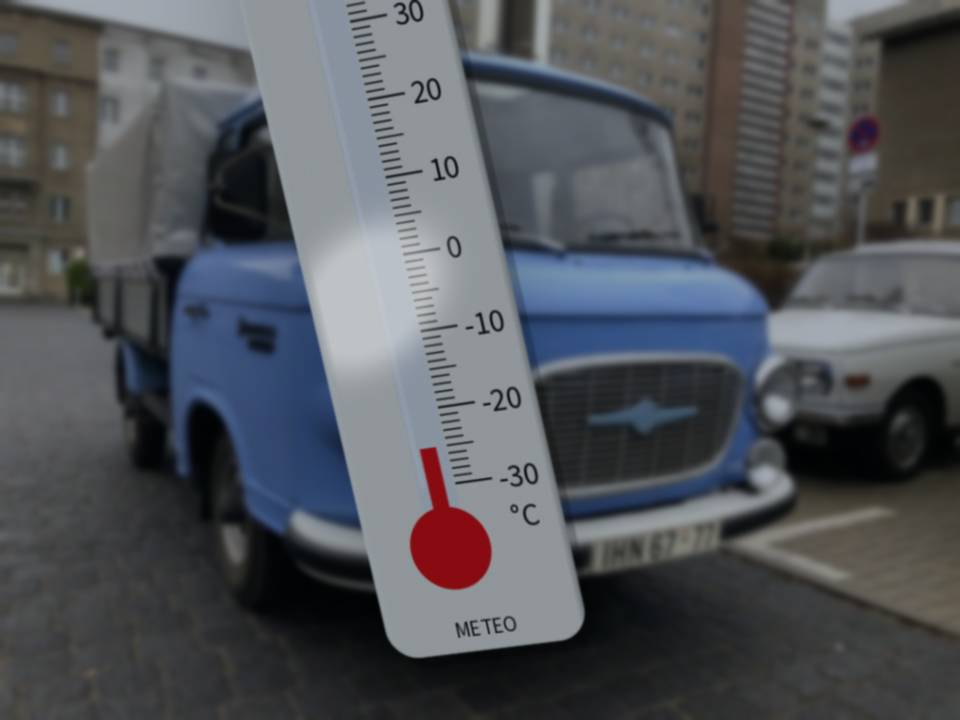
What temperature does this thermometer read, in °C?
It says -25 °C
